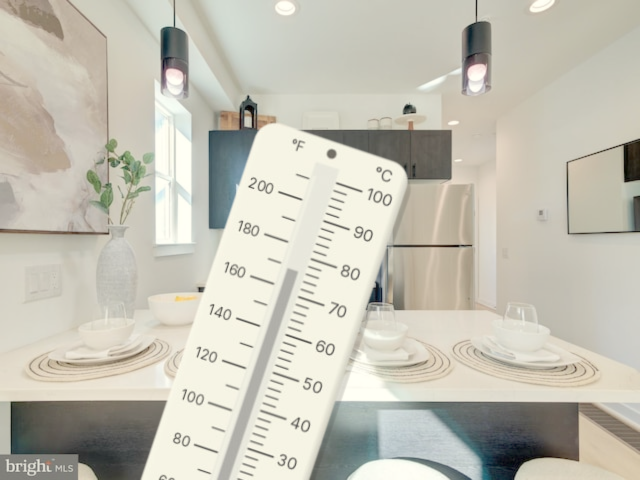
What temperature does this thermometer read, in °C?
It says 76 °C
